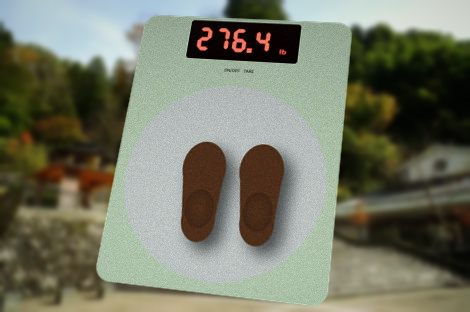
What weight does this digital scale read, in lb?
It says 276.4 lb
